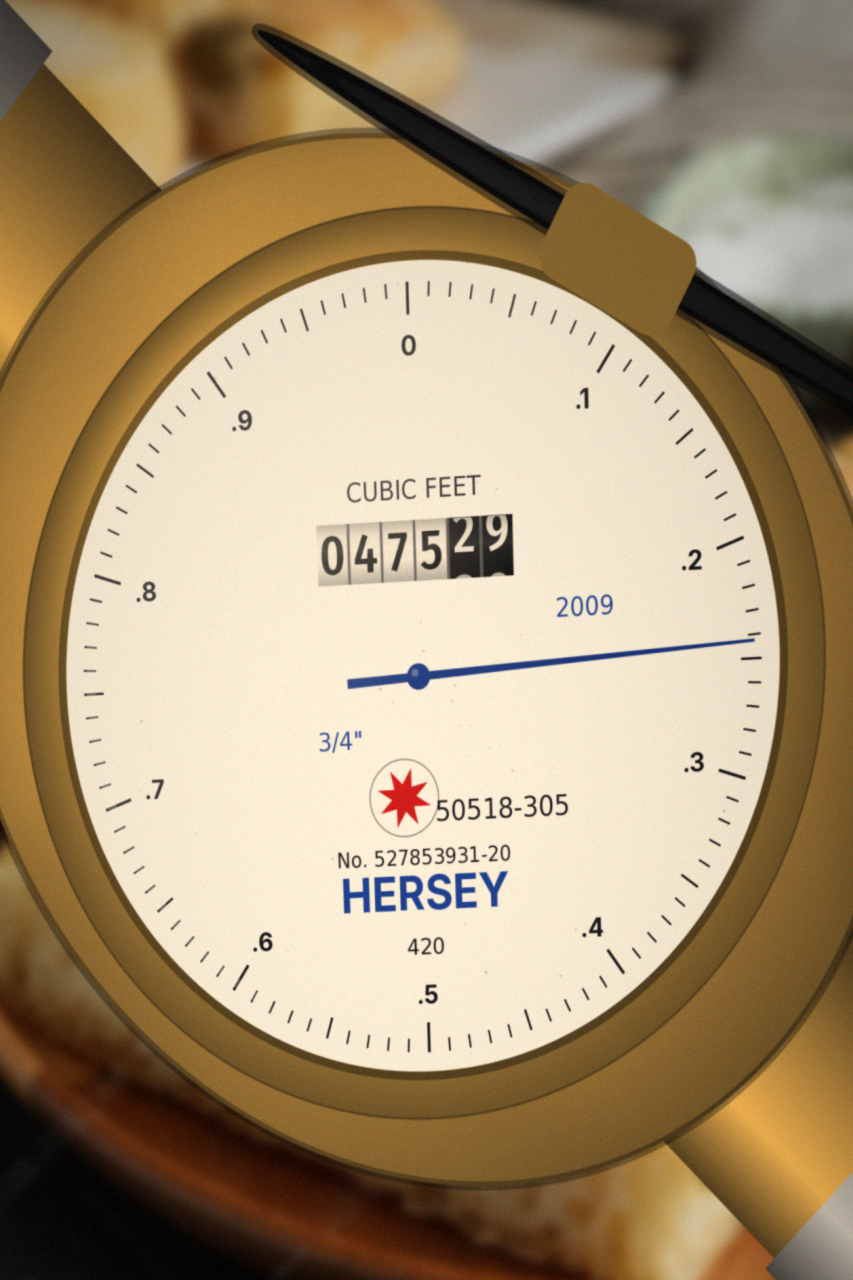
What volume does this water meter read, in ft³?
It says 47529.24 ft³
